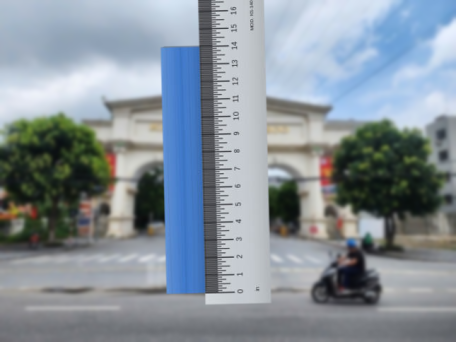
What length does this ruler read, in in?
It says 14 in
